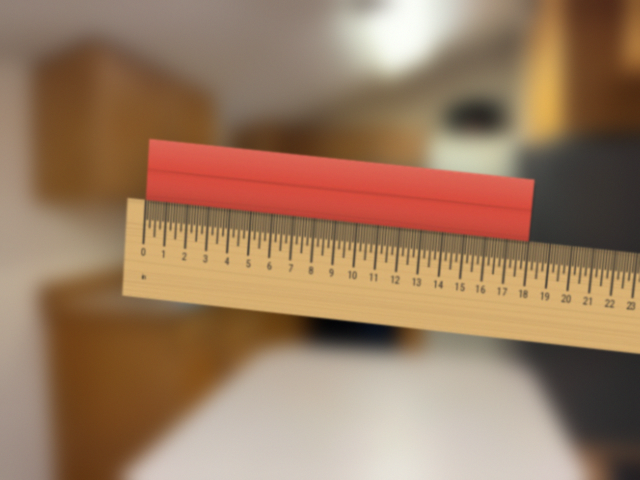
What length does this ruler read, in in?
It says 18 in
